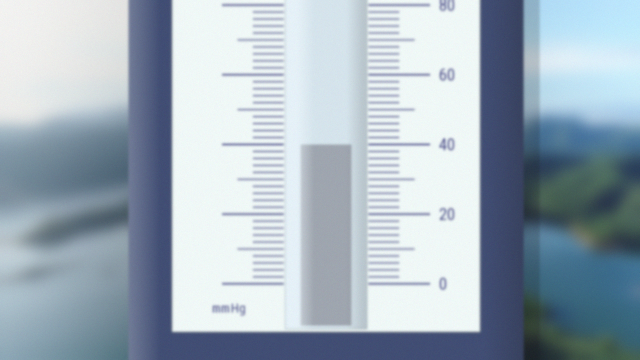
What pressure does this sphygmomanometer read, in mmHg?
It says 40 mmHg
